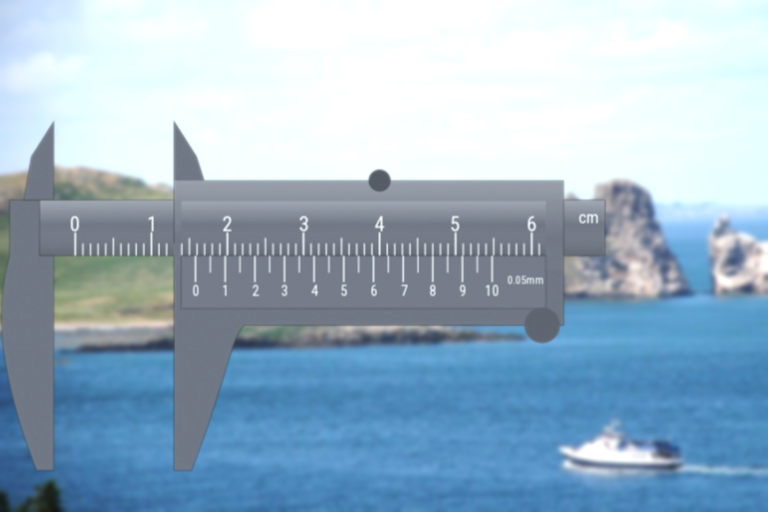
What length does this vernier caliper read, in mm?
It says 15.8 mm
